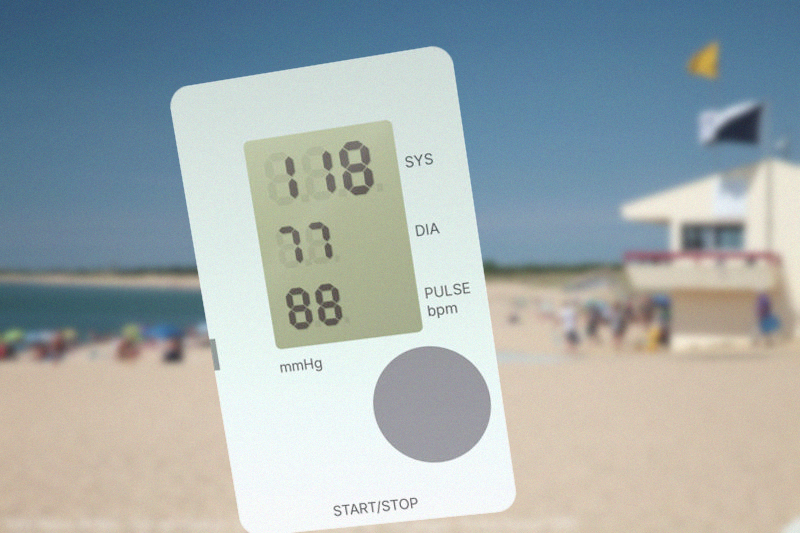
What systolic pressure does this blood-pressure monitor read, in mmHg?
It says 118 mmHg
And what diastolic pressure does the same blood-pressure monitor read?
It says 77 mmHg
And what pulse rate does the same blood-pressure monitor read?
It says 88 bpm
